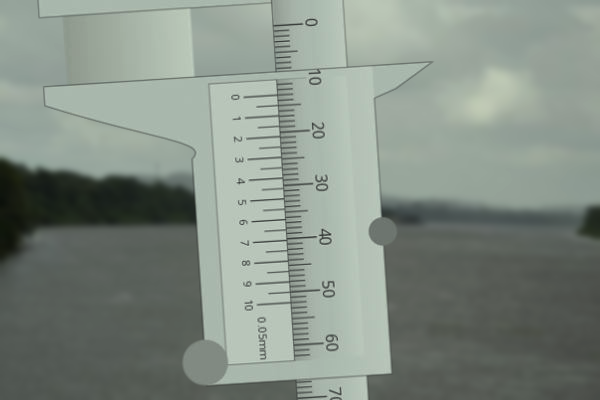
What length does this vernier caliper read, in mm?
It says 13.0 mm
